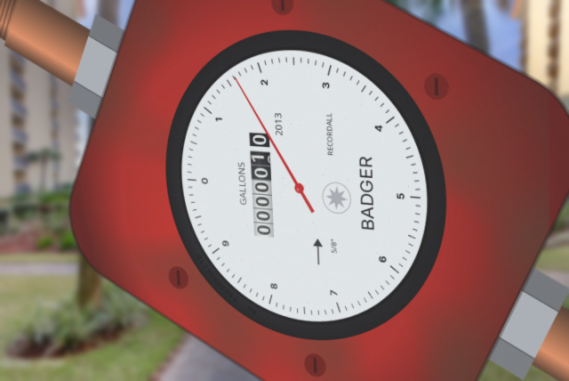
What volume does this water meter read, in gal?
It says 11.6 gal
